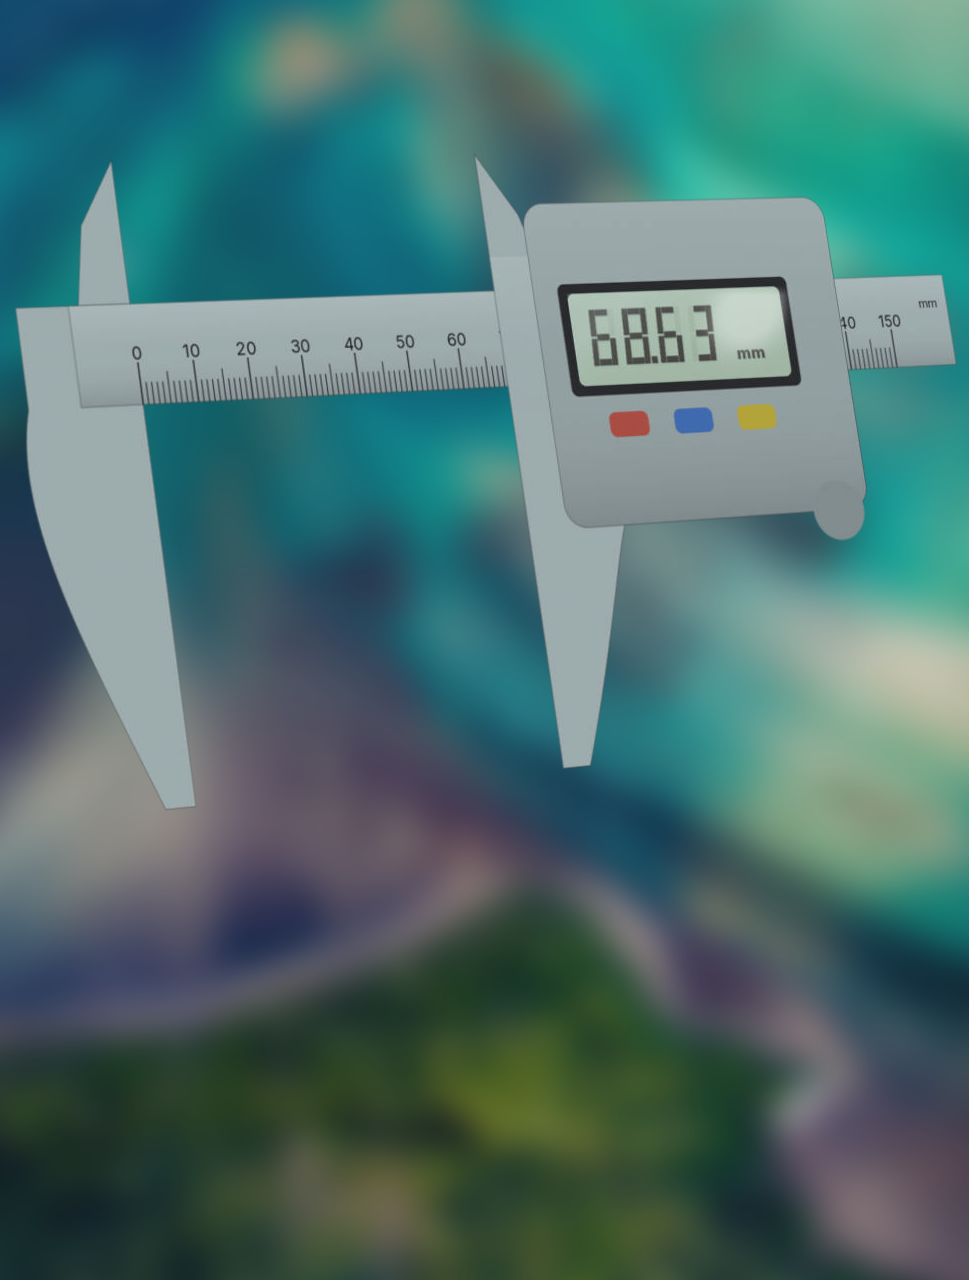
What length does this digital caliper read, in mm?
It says 68.63 mm
